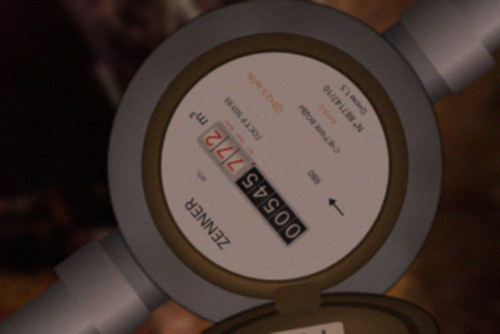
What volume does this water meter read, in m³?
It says 545.772 m³
